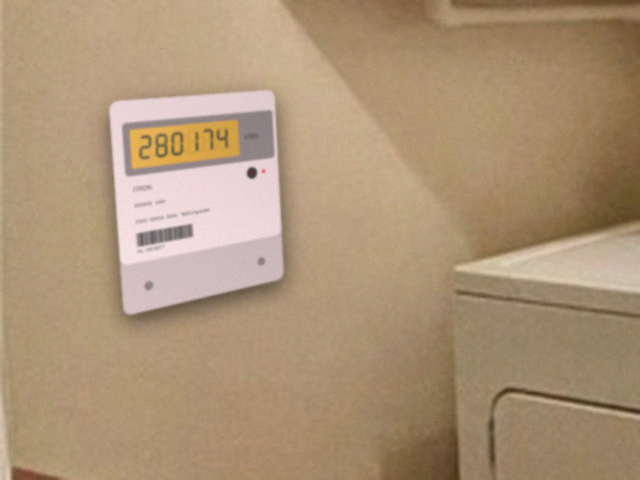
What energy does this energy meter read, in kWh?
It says 280174 kWh
